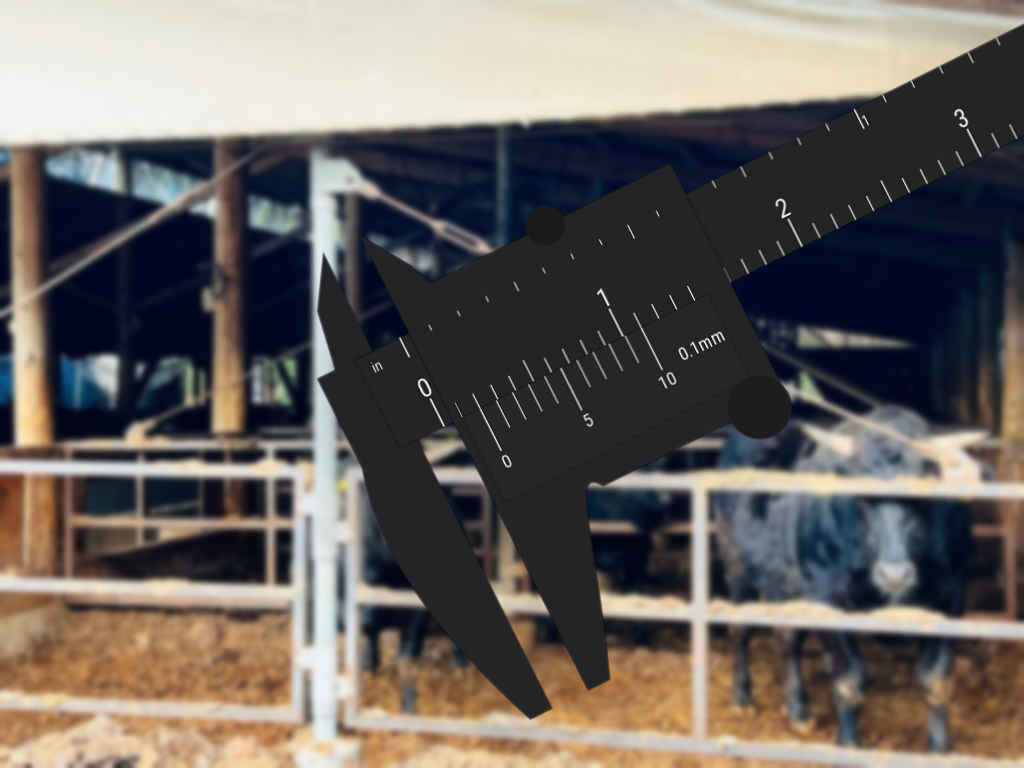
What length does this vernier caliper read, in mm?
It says 2.0 mm
